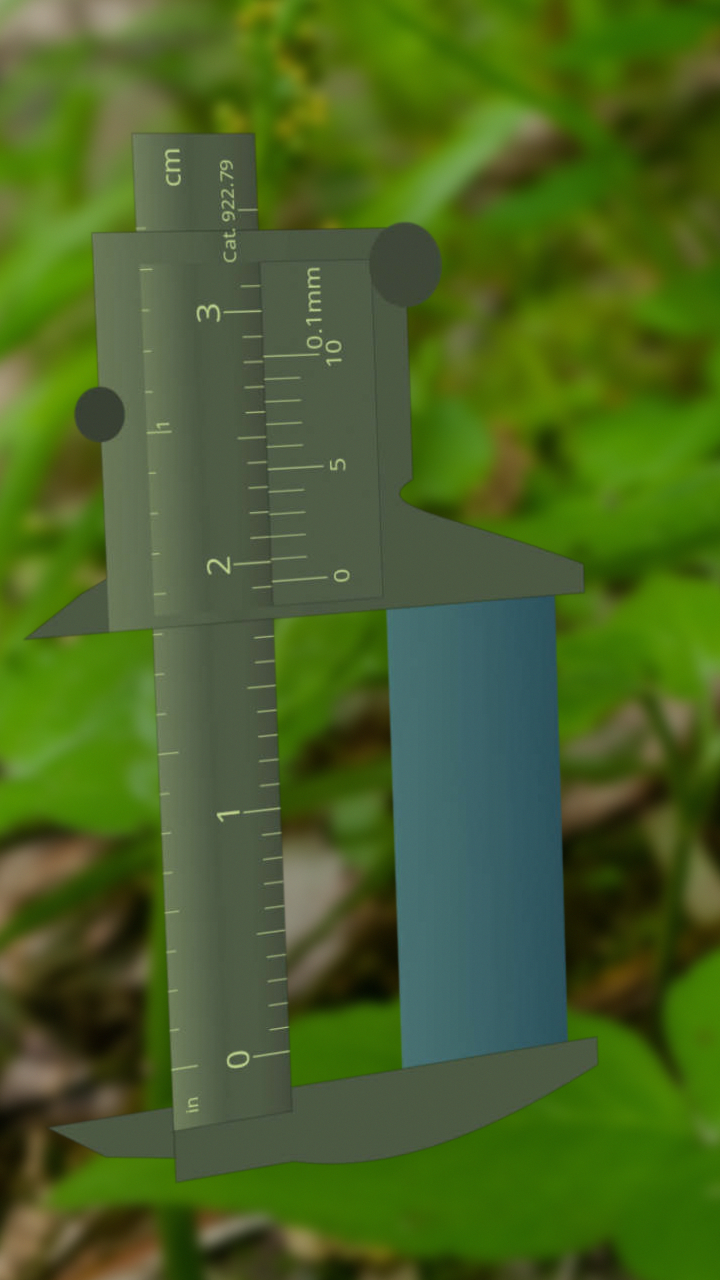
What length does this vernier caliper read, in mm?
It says 19.2 mm
